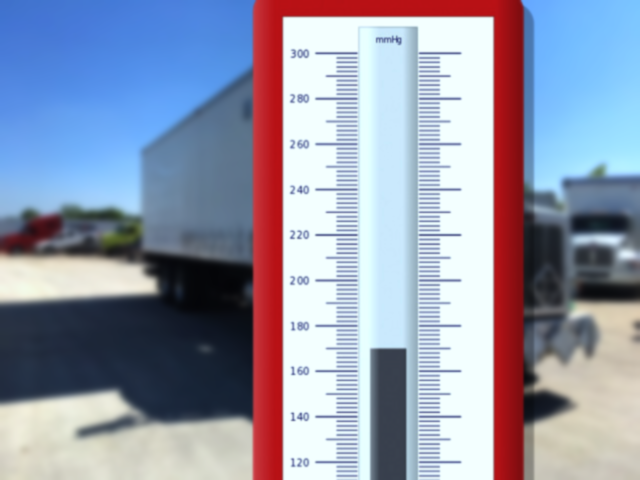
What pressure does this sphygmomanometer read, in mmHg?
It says 170 mmHg
